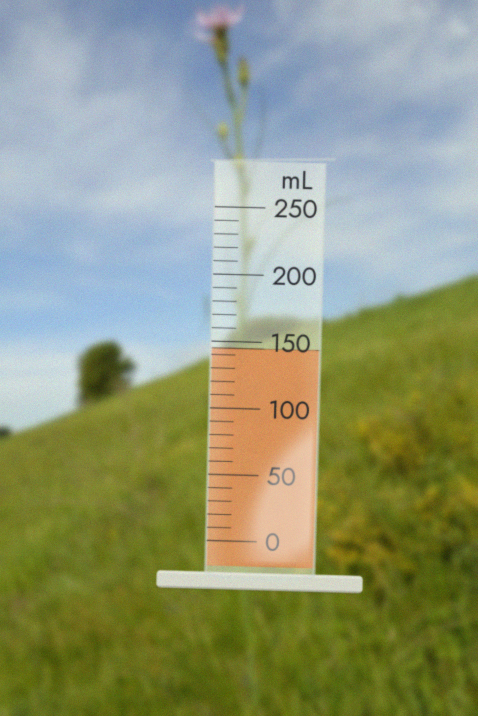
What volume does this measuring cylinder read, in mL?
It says 145 mL
